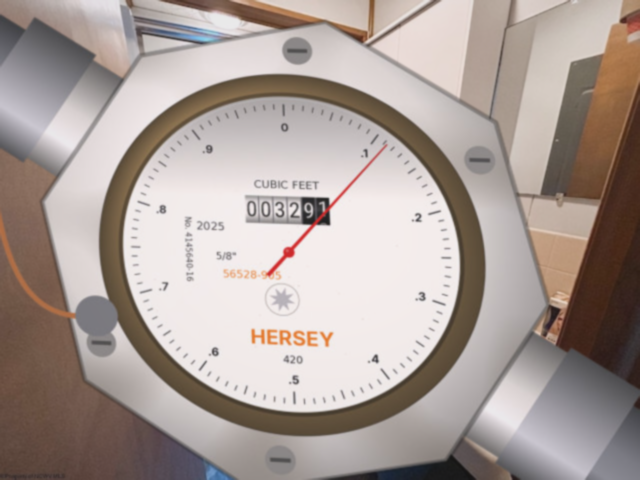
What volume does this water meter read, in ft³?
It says 3291.11 ft³
